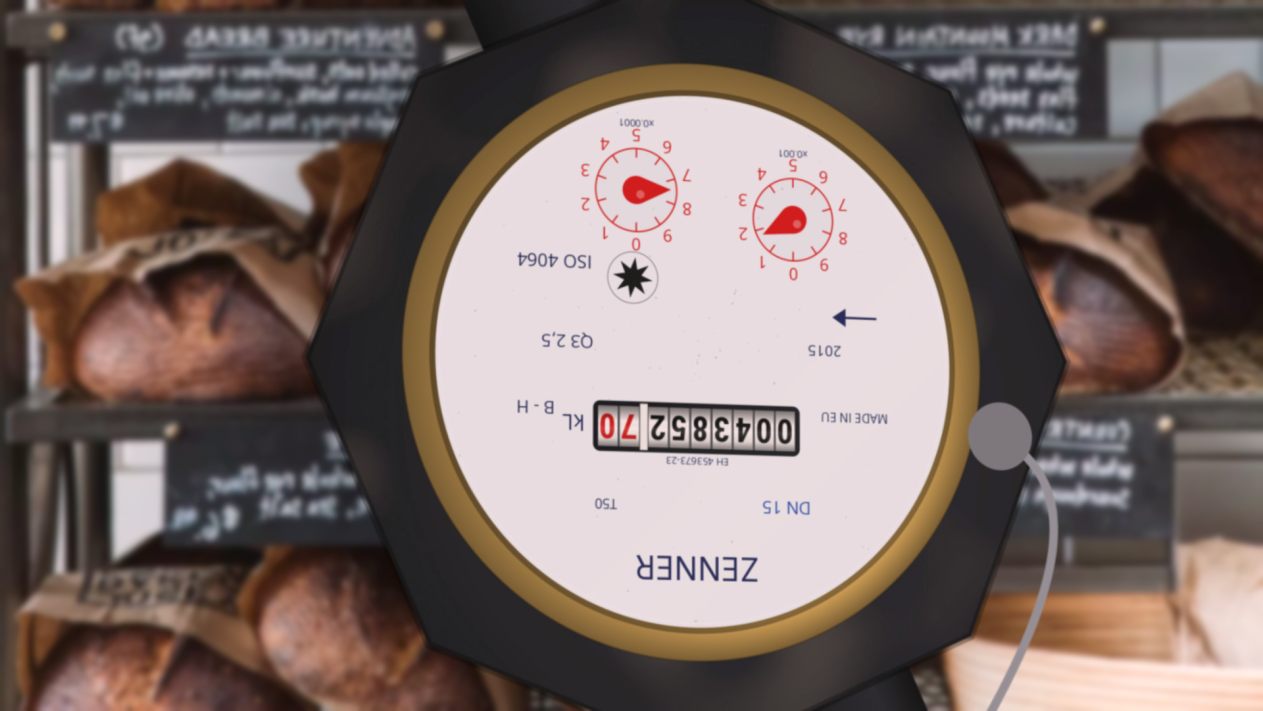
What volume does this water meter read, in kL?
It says 43852.7017 kL
